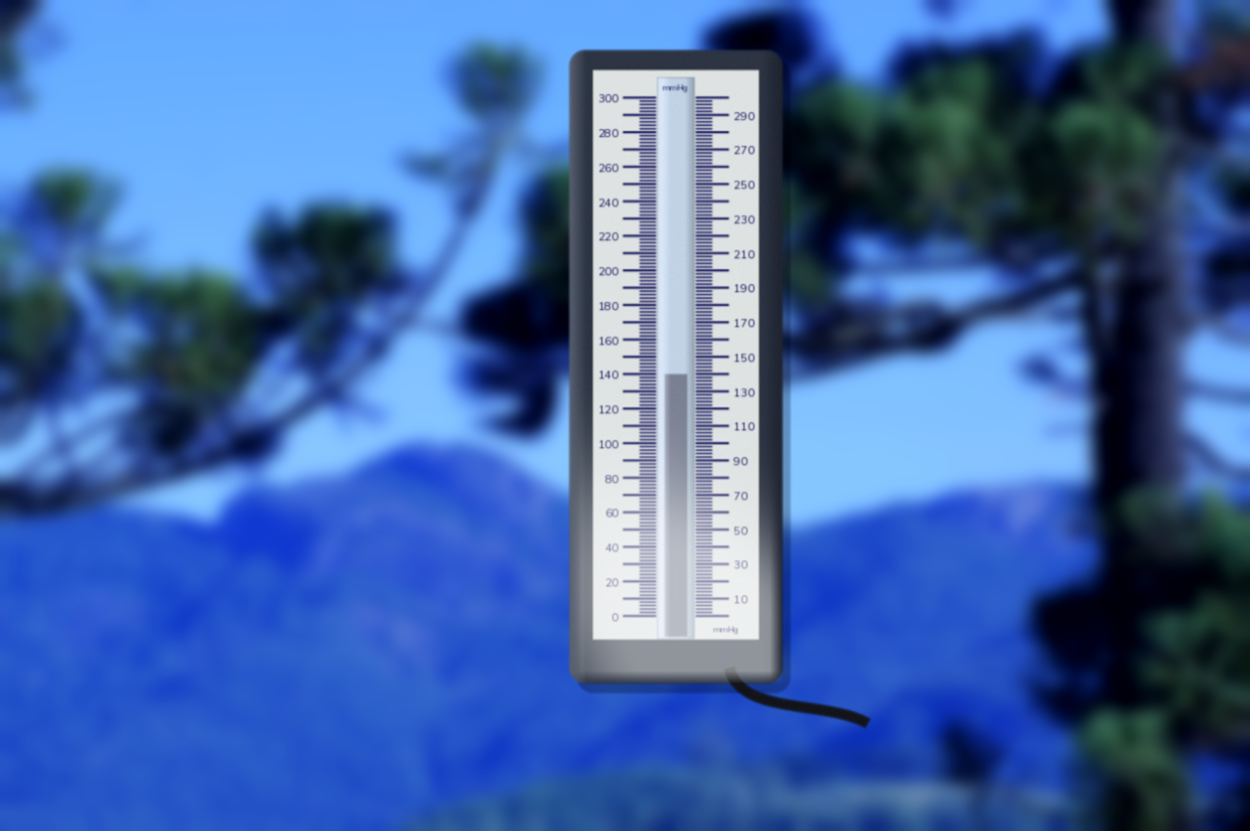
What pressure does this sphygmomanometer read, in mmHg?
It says 140 mmHg
